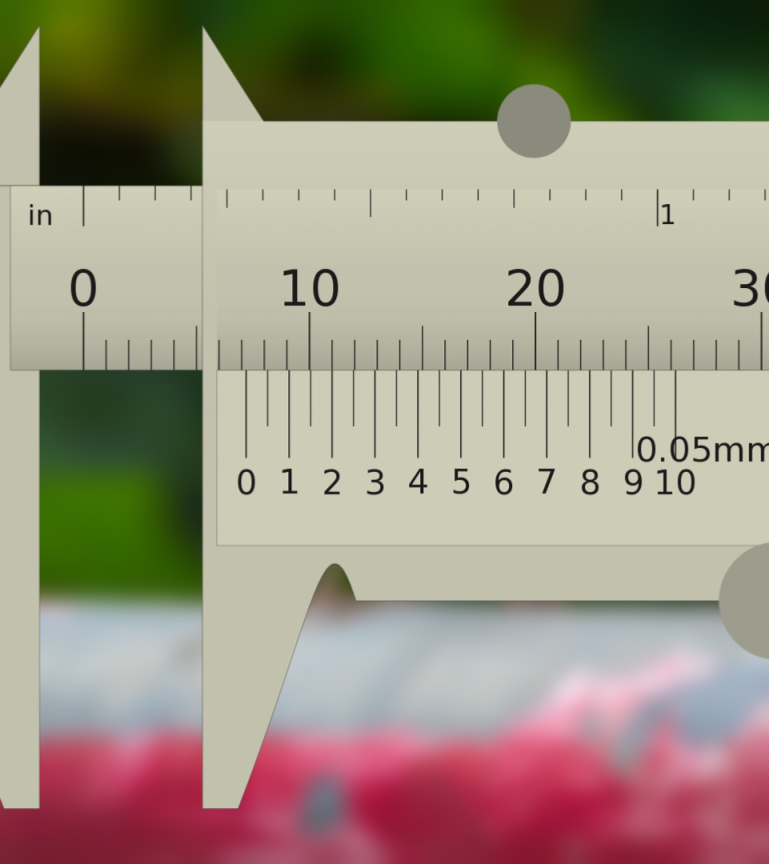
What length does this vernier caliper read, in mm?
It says 7.20 mm
